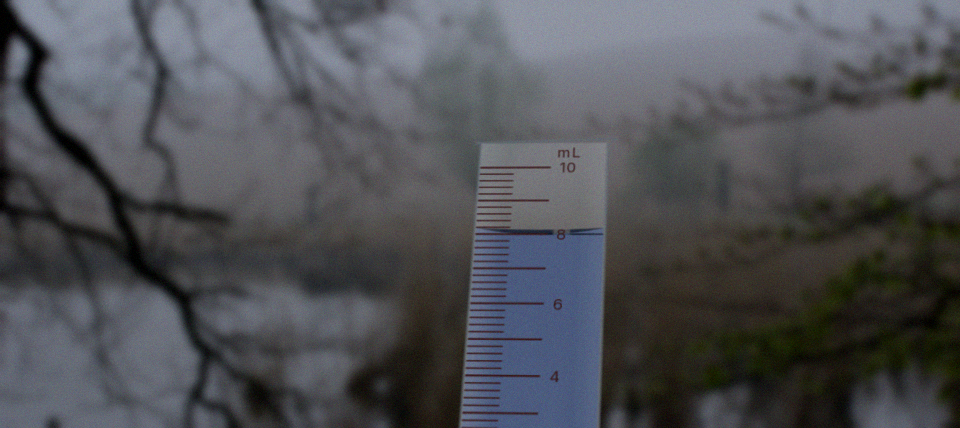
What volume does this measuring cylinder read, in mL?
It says 8 mL
